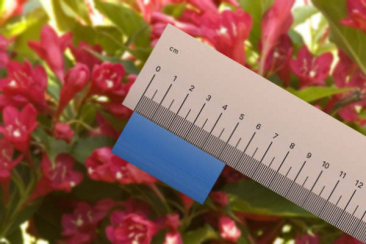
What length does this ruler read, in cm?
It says 5.5 cm
